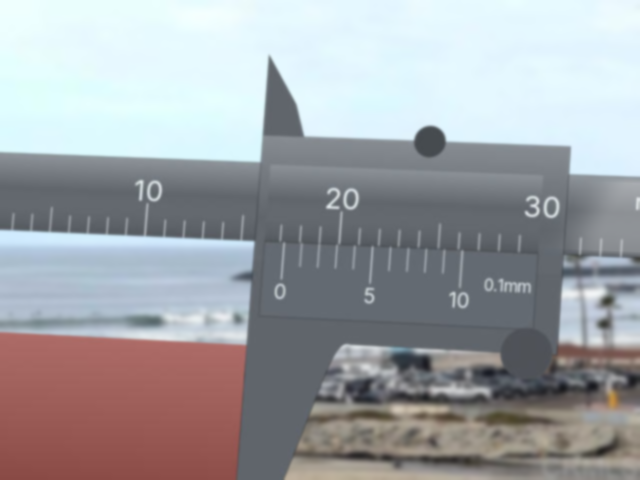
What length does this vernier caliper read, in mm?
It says 17.2 mm
